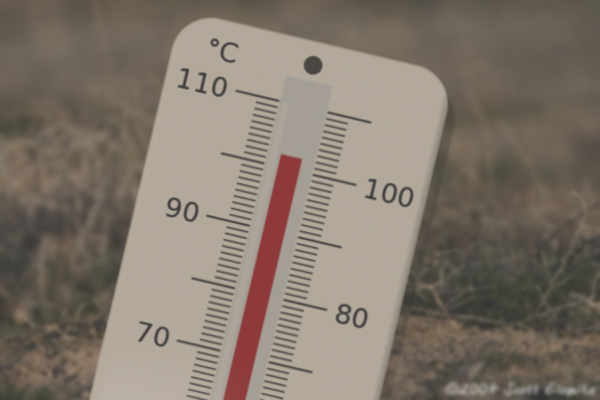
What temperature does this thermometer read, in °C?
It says 102 °C
